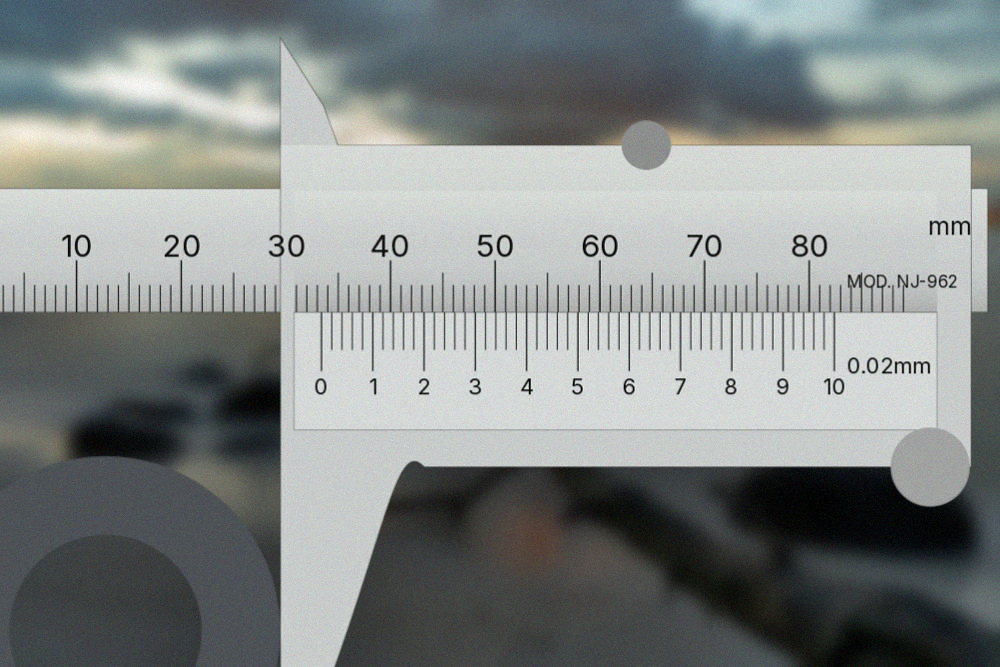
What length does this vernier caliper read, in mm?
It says 33.4 mm
